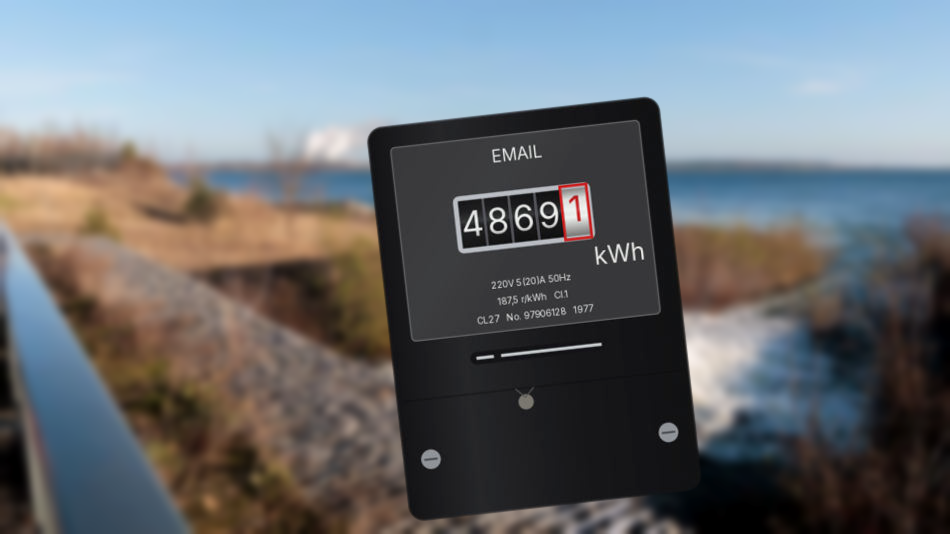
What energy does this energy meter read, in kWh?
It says 4869.1 kWh
